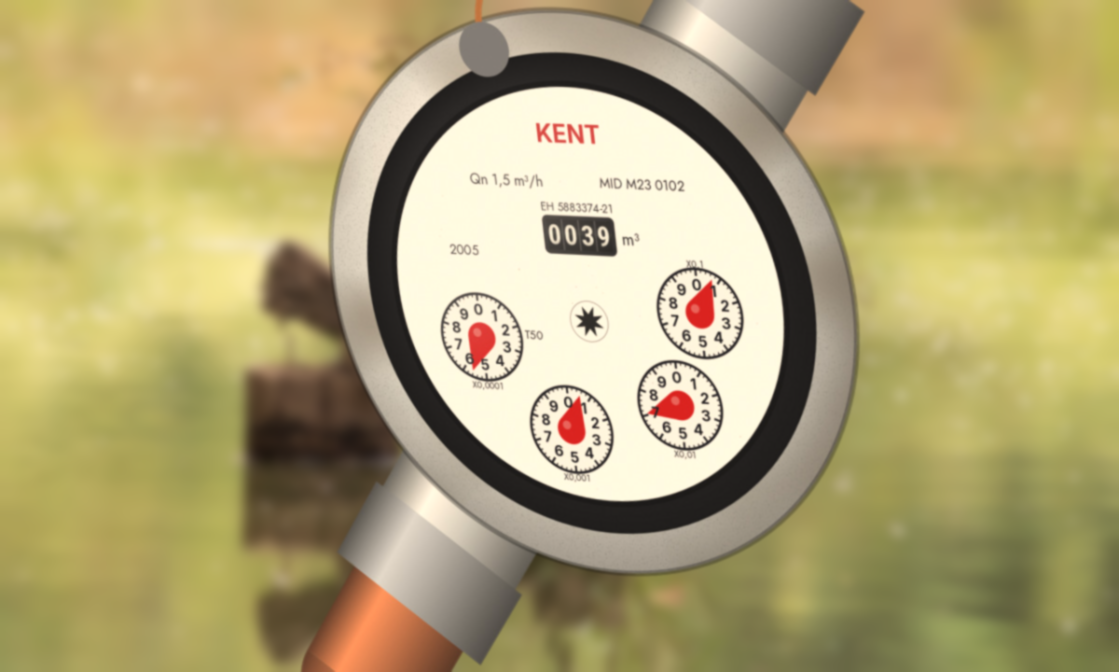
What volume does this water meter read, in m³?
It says 39.0705 m³
